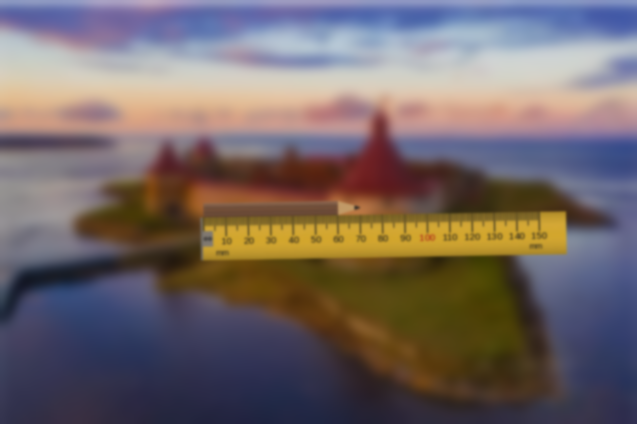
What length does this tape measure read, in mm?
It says 70 mm
